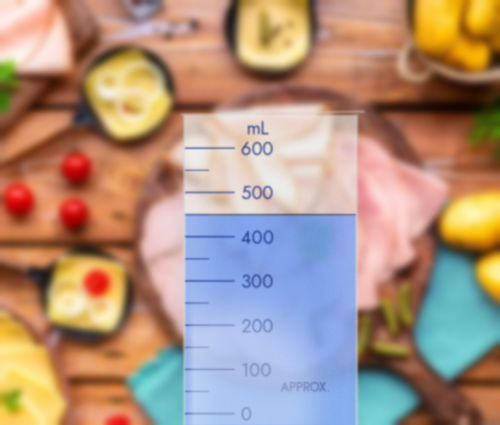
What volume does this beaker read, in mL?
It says 450 mL
